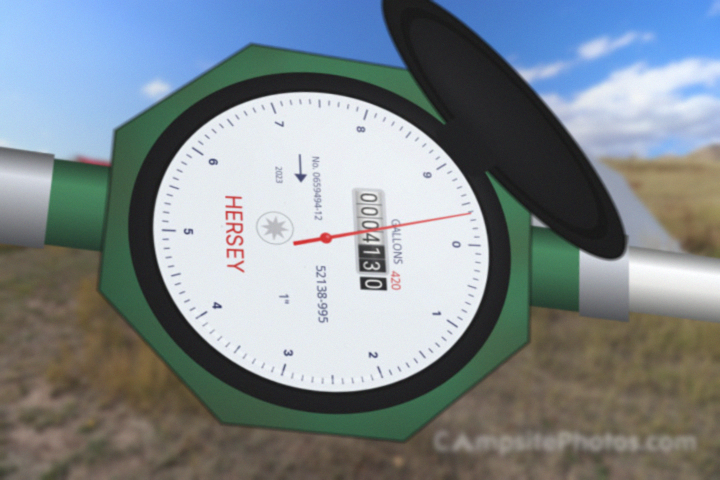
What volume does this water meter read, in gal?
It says 4129.6 gal
